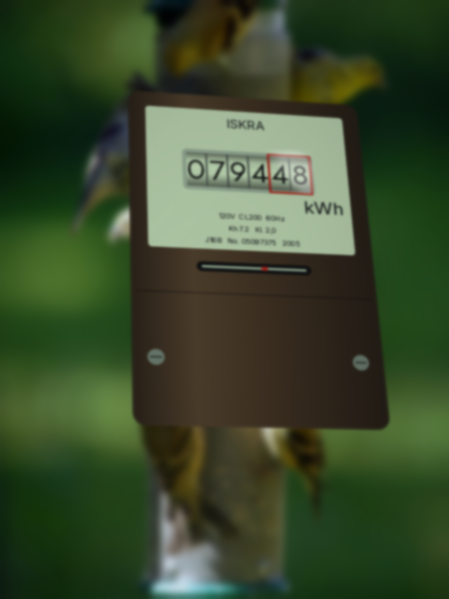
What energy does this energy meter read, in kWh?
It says 794.48 kWh
